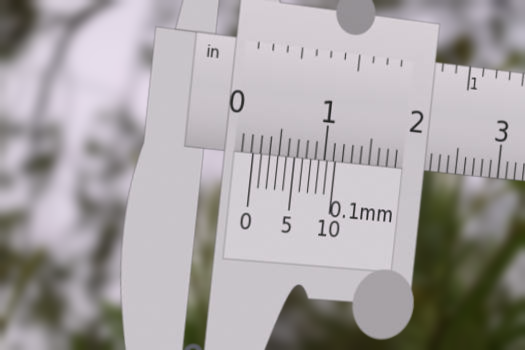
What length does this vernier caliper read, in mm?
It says 2.2 mm
